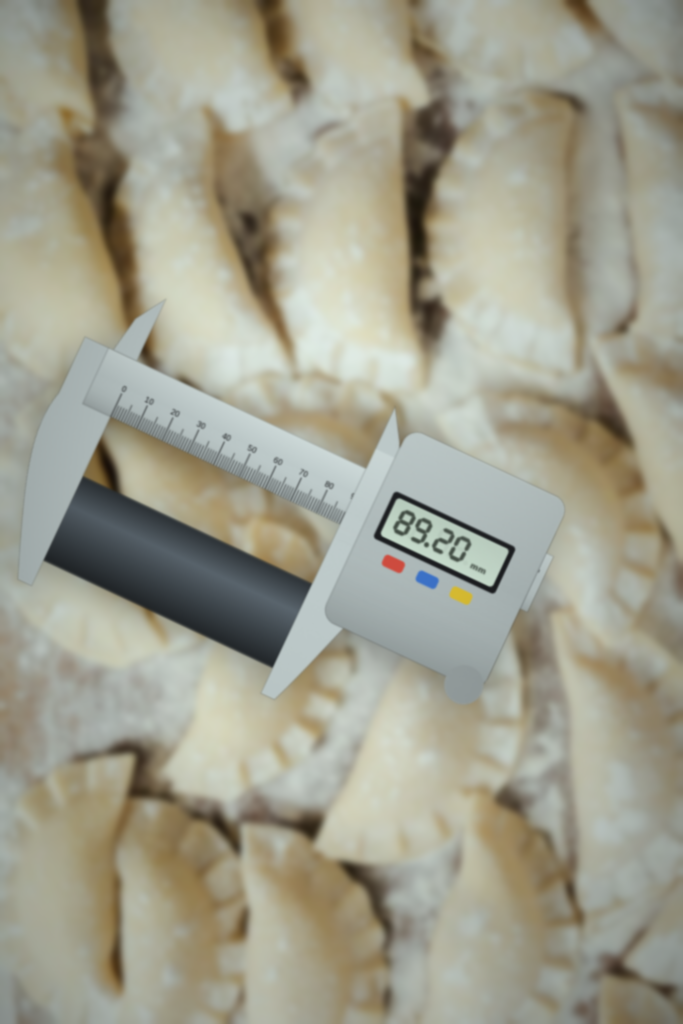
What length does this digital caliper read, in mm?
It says 89.20 mm
